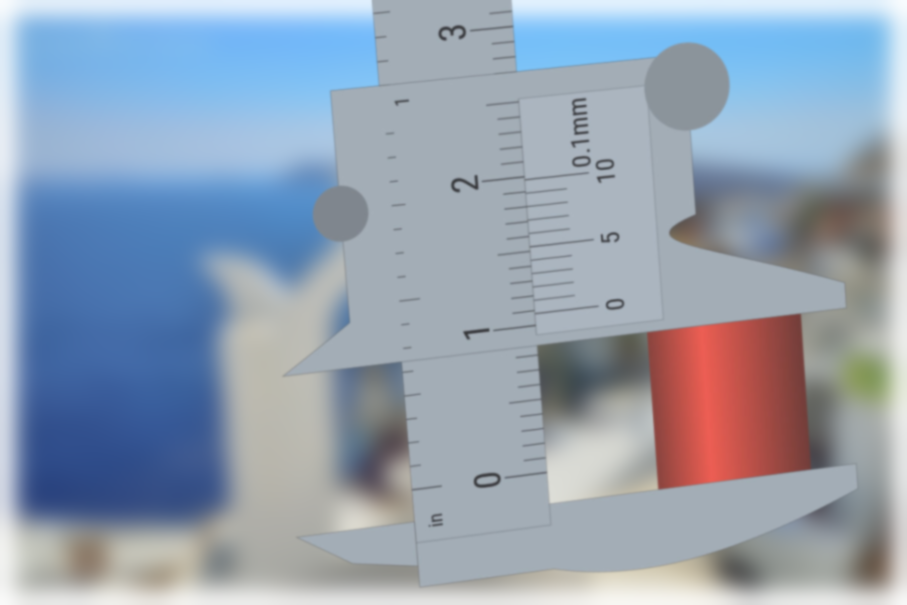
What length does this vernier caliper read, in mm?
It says 10.8 mm
